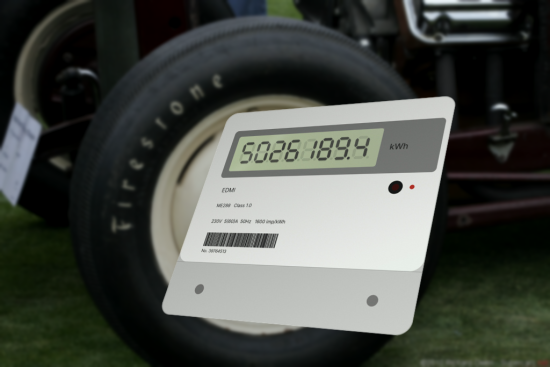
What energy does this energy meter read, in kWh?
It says 5026189.4 kWh
